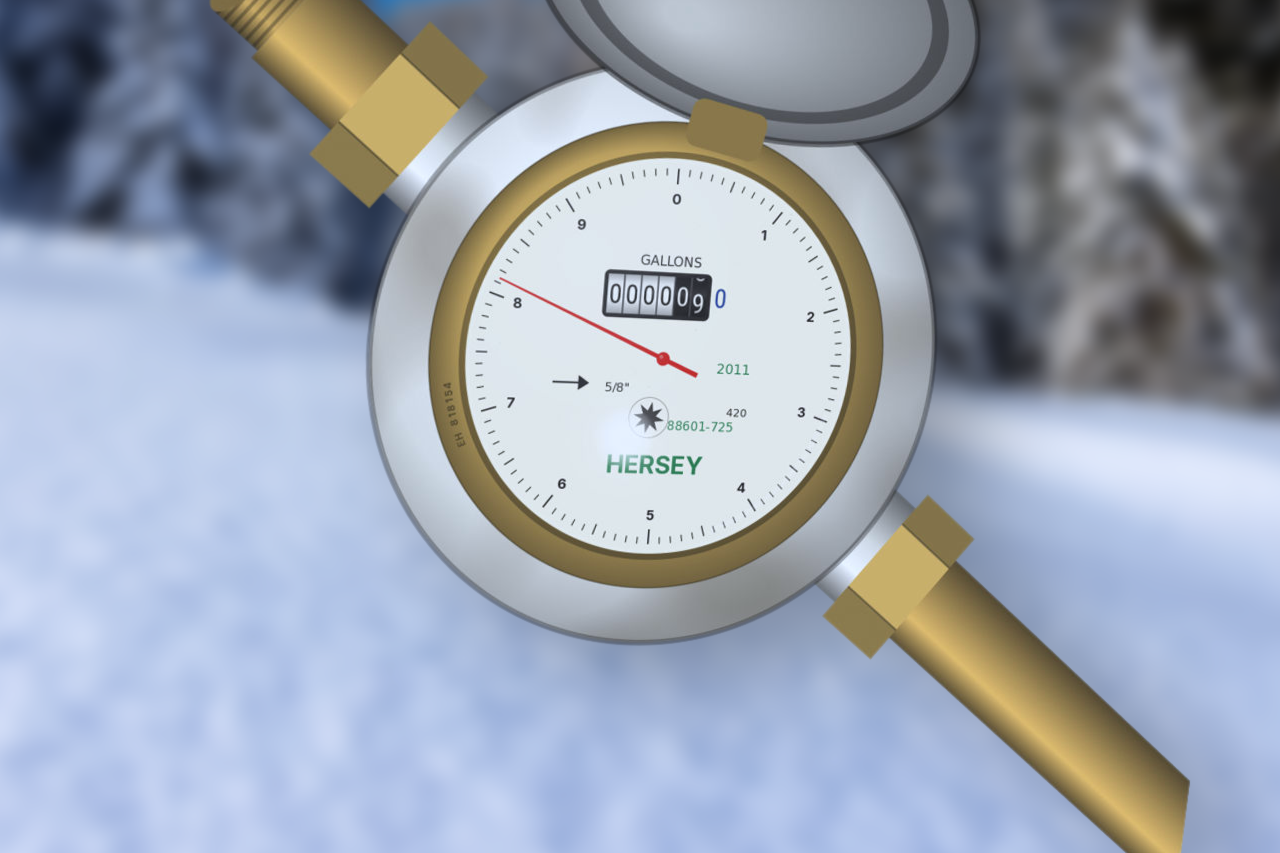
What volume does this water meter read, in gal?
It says 88.1 gal
